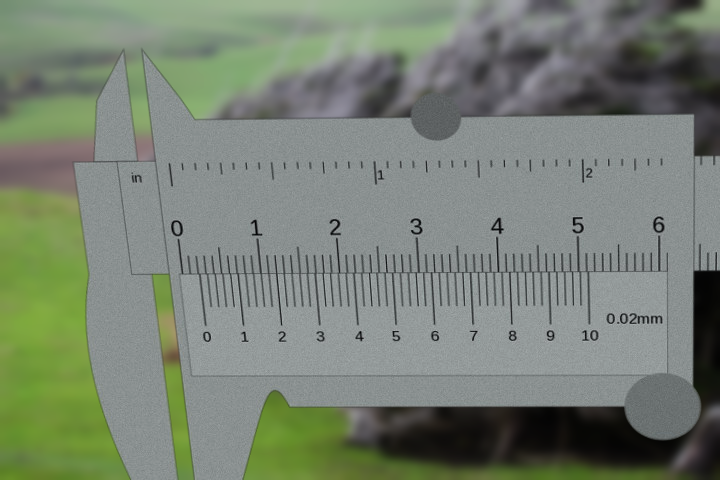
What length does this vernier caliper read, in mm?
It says 2.2 mm
